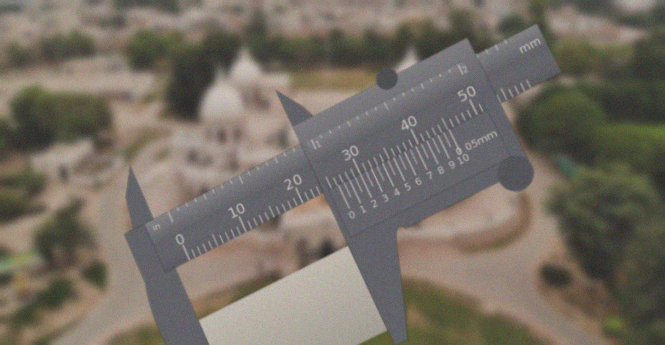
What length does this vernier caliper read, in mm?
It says 26.2 mm
